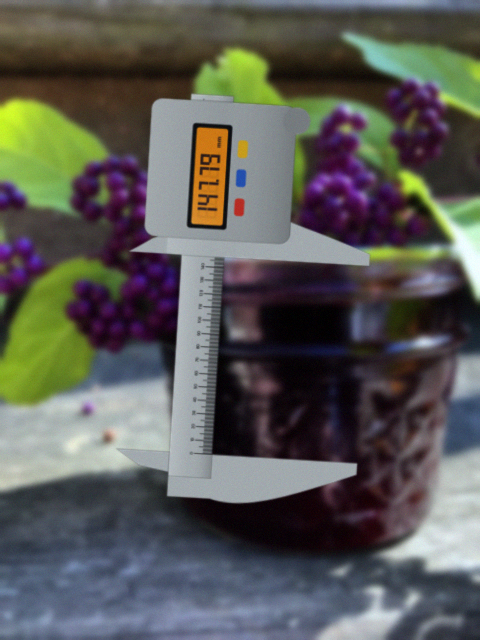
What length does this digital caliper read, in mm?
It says 147.79 mm
